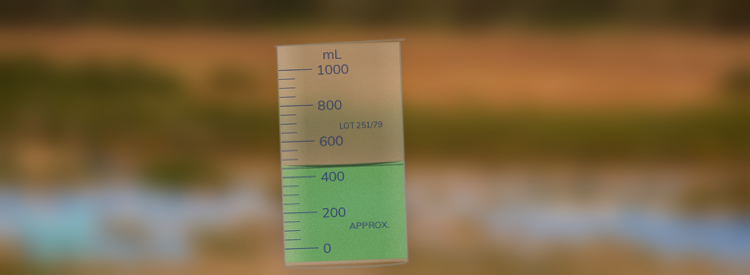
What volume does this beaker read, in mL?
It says 450 mL
